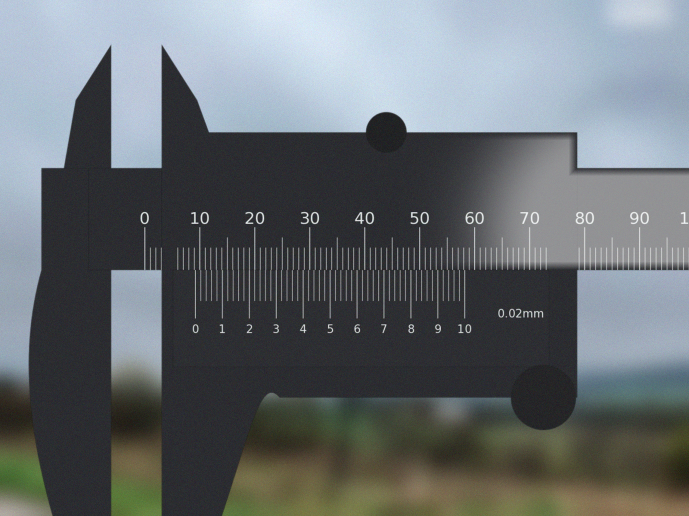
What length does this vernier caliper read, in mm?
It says 9.2 mm
